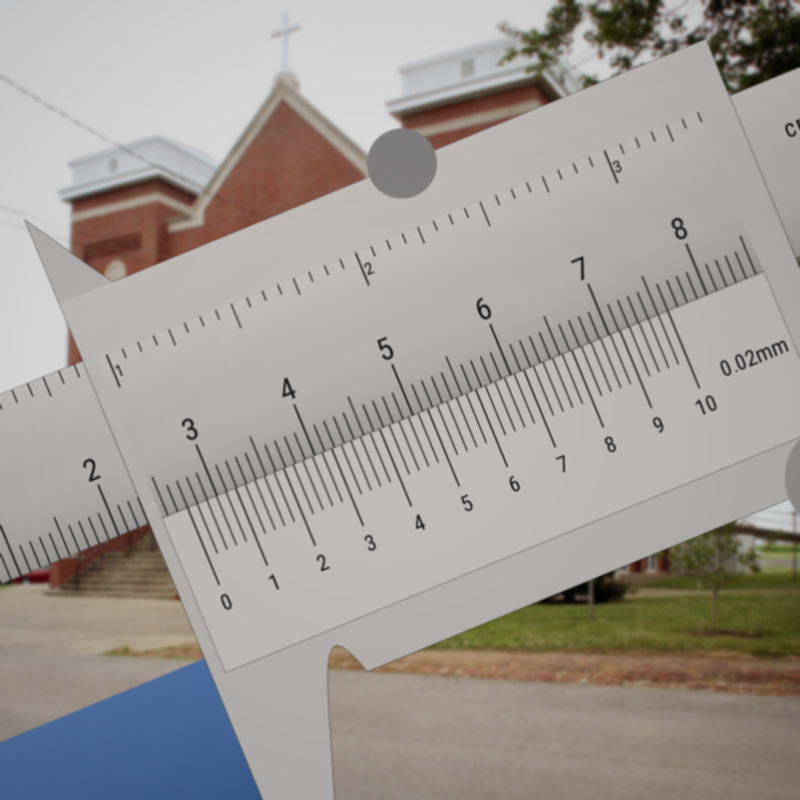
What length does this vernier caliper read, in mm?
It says 27.0 mm
